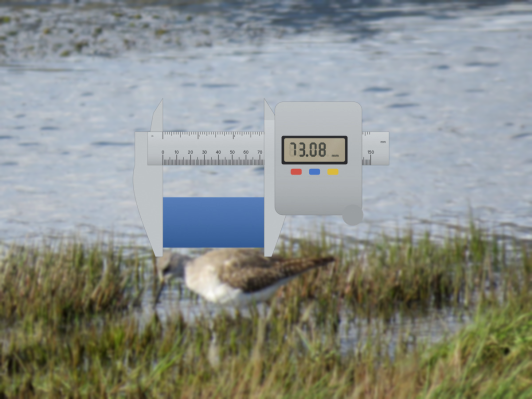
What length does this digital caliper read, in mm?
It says 73.08 mm
